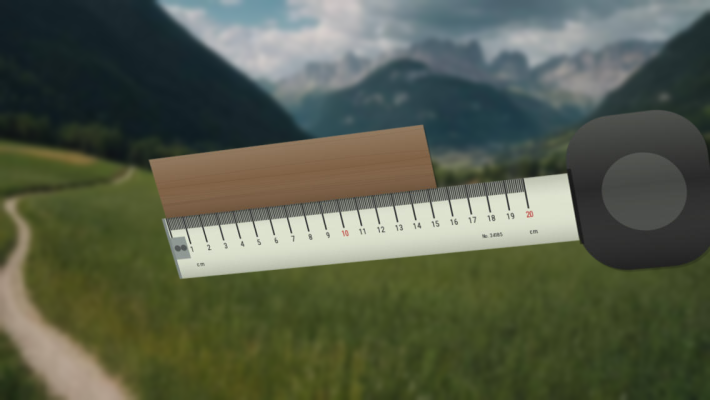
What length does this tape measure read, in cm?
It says 15.5 cm
